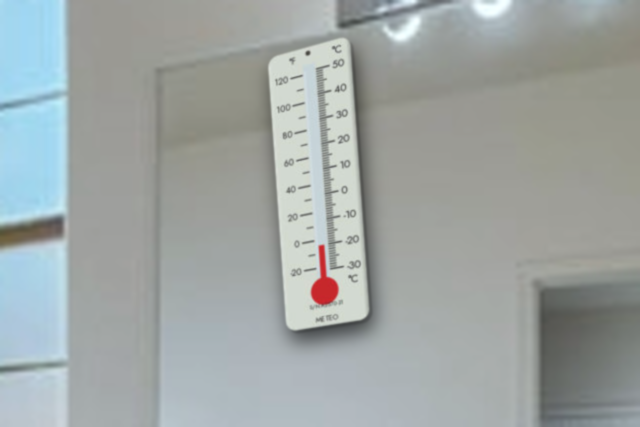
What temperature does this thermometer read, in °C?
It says -20 °C
